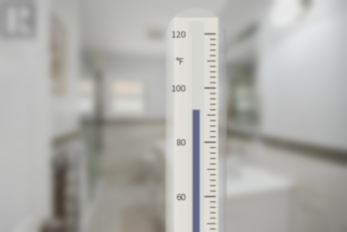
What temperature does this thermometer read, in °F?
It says 92 °F
